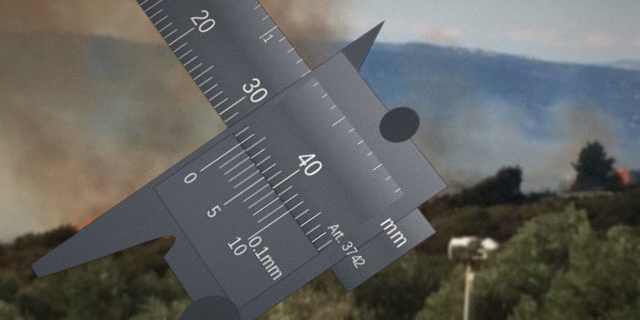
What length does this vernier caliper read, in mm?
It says 34.0 mm
